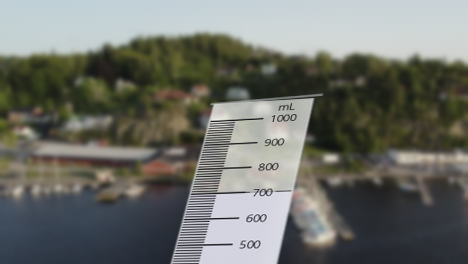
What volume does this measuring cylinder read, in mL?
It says 700 mL
